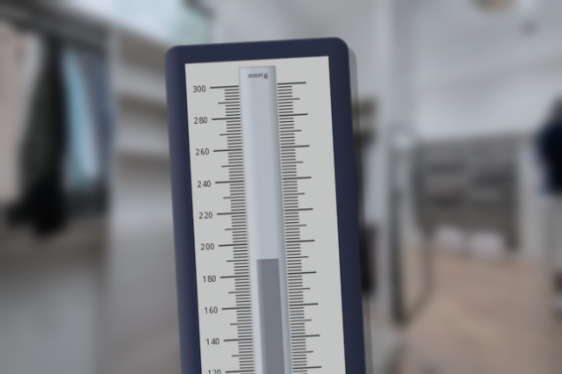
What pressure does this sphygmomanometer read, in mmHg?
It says 190 mmHg
